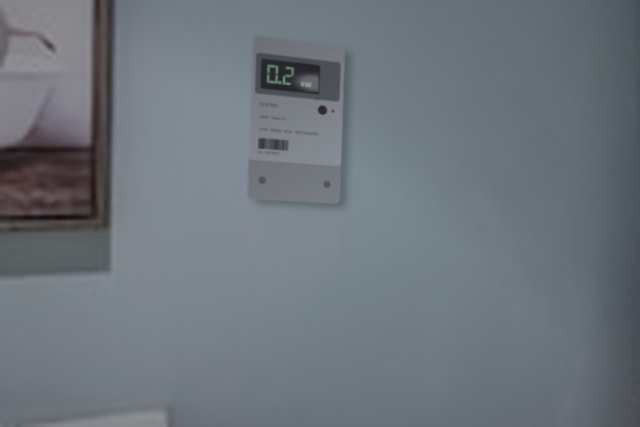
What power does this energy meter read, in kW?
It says 0.2 kW
